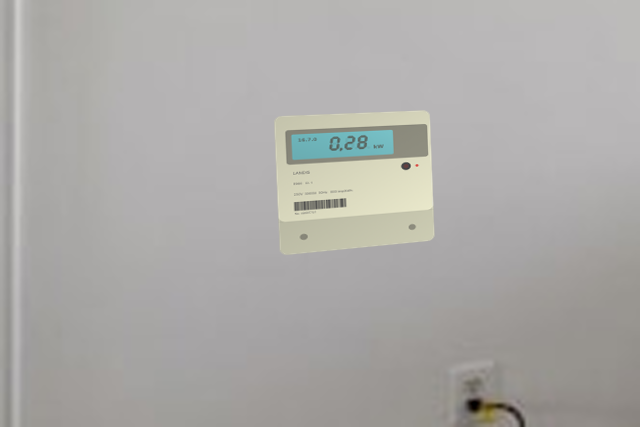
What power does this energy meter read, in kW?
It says 0.28 kW
